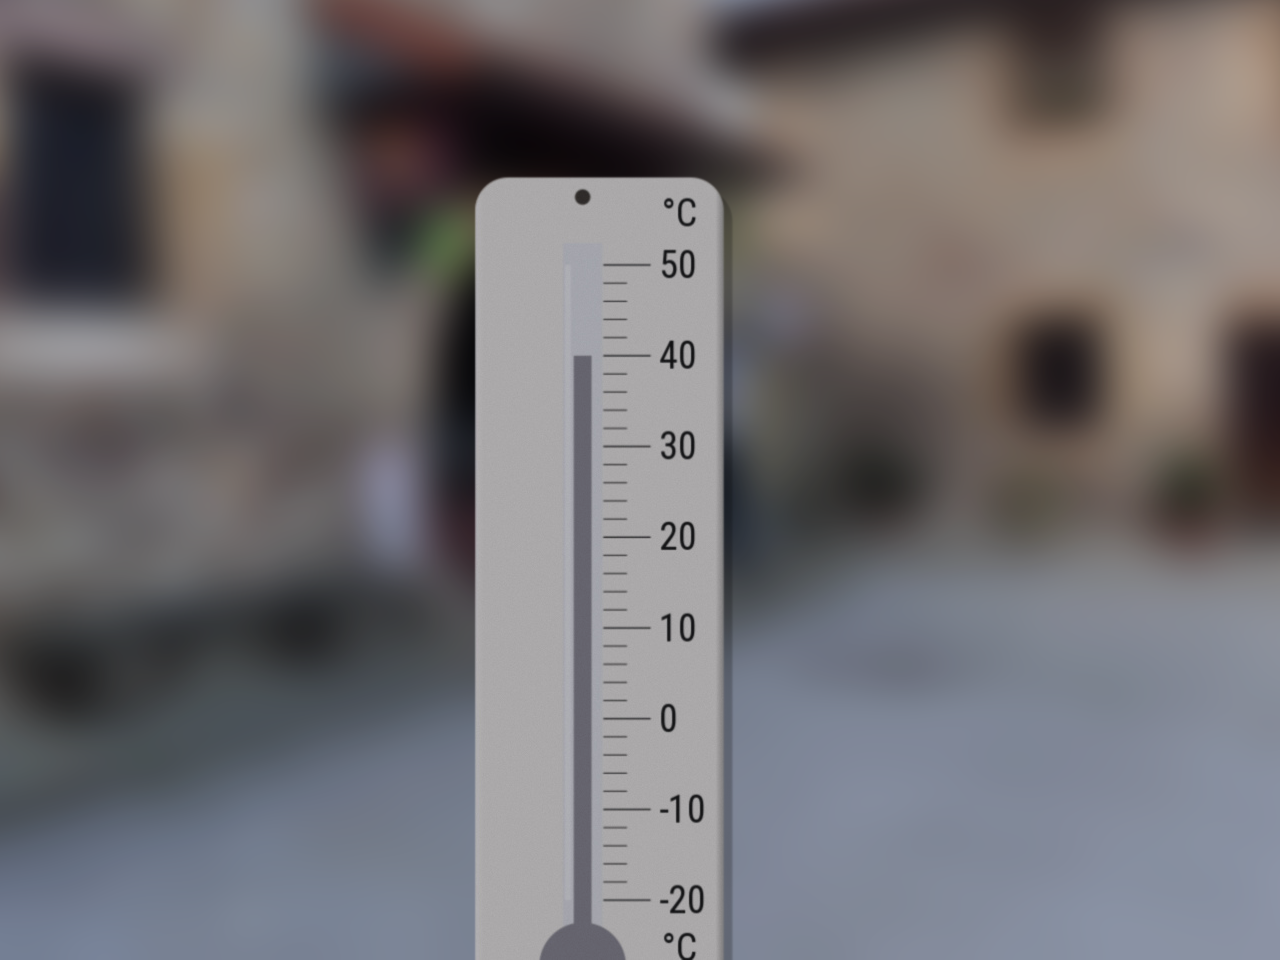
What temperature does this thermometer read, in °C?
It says 40 °C
